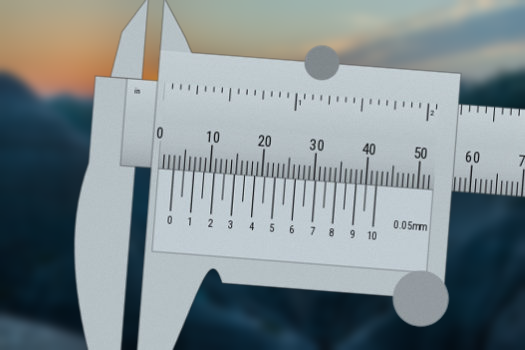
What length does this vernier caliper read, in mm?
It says 3.0 mm
